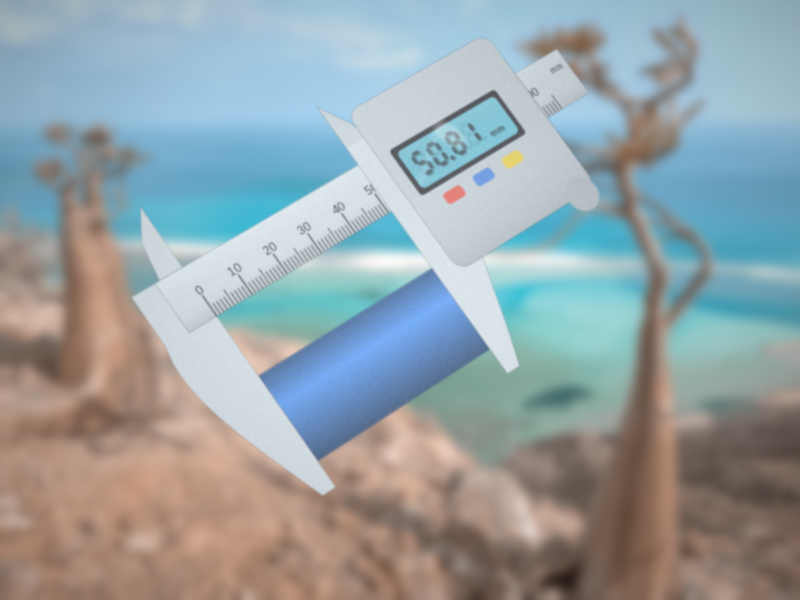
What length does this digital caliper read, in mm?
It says 50.81 mm
